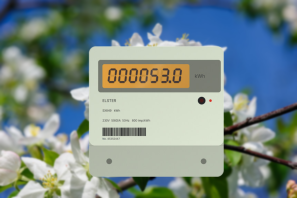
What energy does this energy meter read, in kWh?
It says 53.0 kWh
